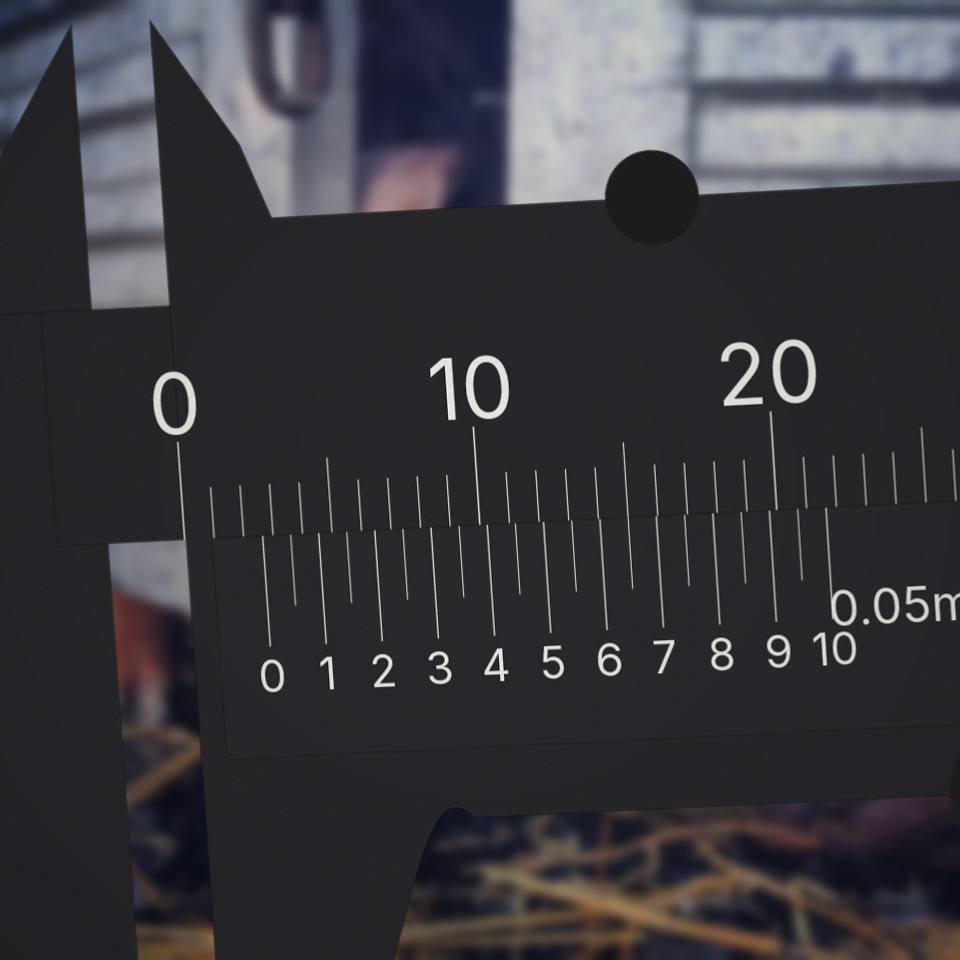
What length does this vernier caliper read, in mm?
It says 2.65 mm
